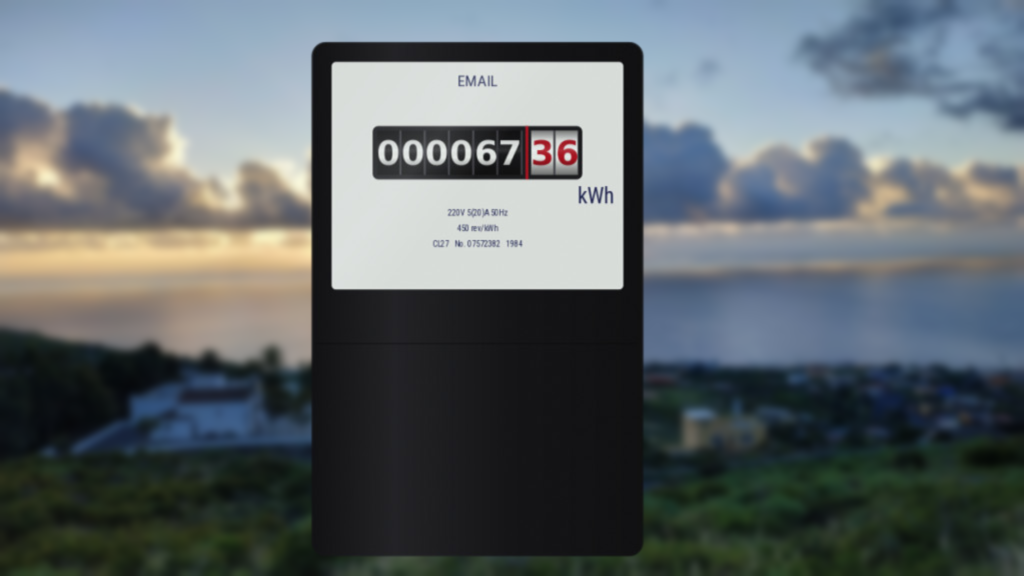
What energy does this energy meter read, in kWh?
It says 67.36 kWh
